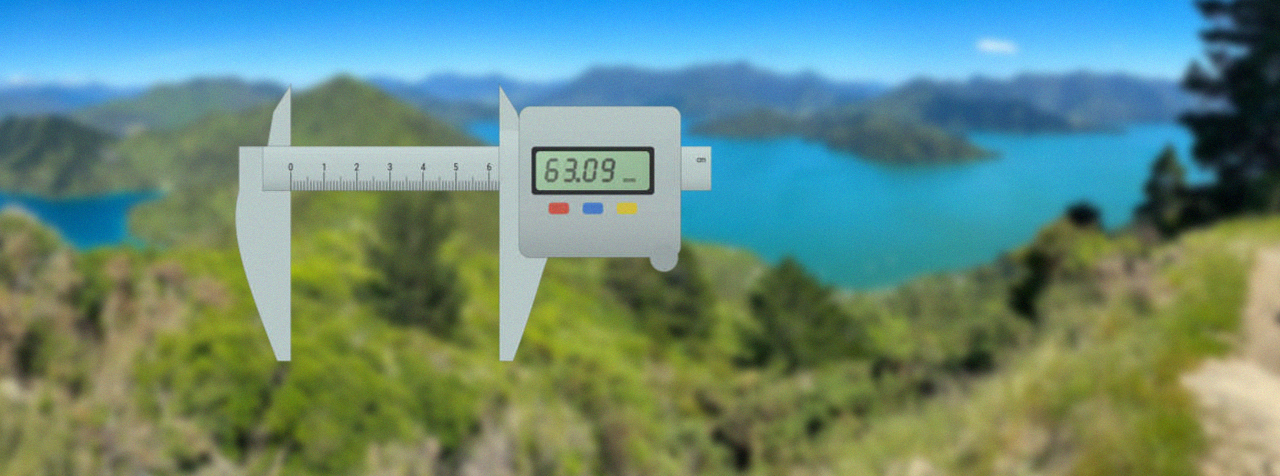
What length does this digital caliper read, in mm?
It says 63.09 mm
